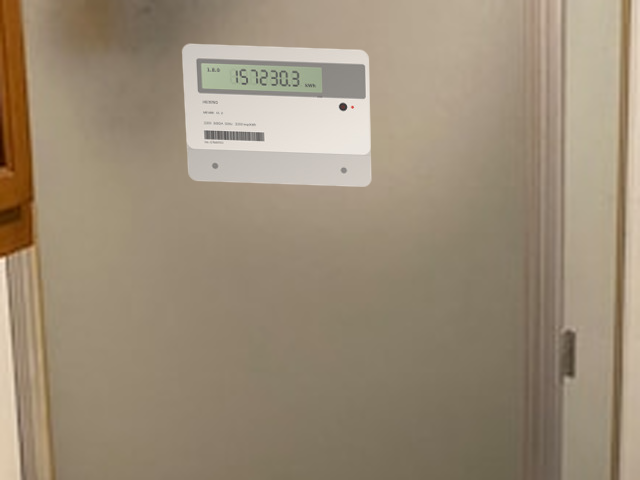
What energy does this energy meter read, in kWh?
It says 157230.3 kWh
